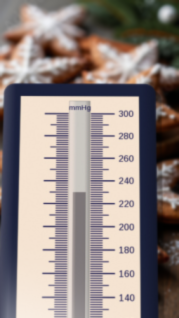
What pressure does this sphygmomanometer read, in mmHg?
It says 230 mmHg
